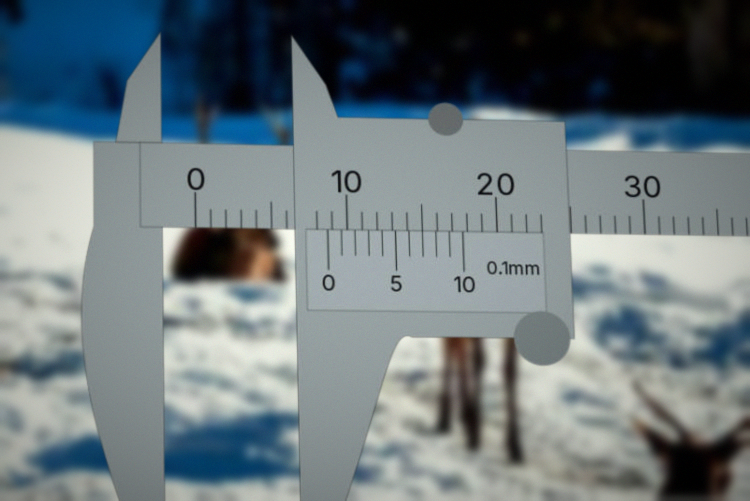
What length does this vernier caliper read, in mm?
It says 8.7 mm
